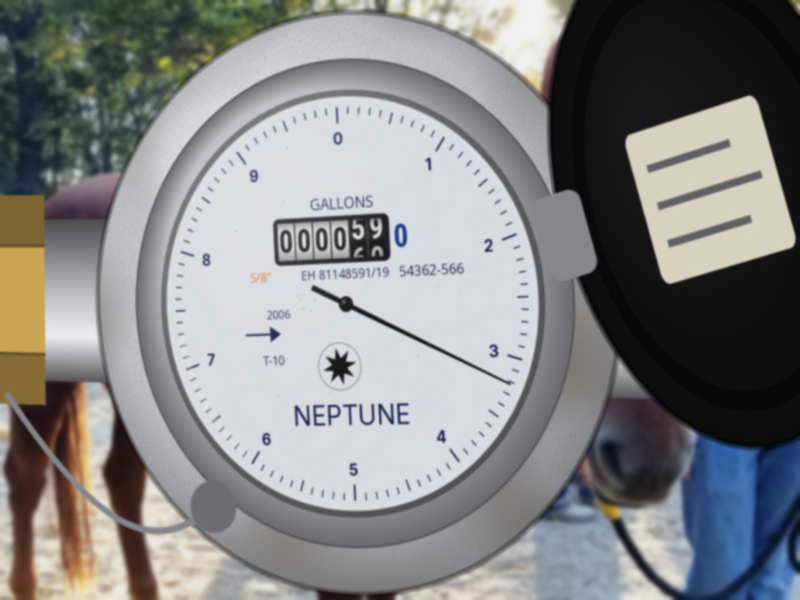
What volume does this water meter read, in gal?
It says 593.2 gal
